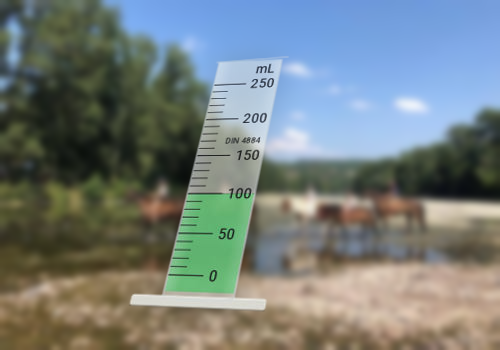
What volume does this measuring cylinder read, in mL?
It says 100 mL
